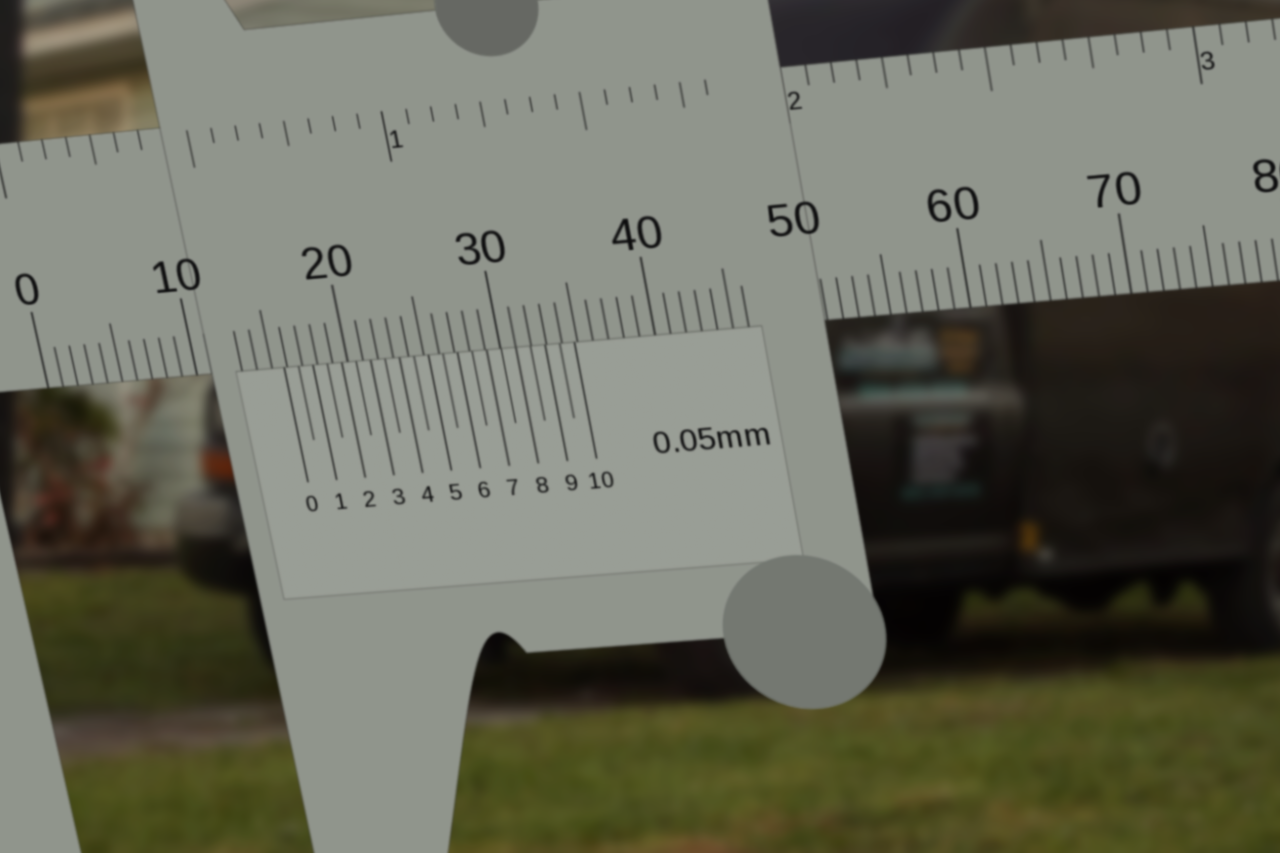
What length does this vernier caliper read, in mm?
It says 15.8 mm
